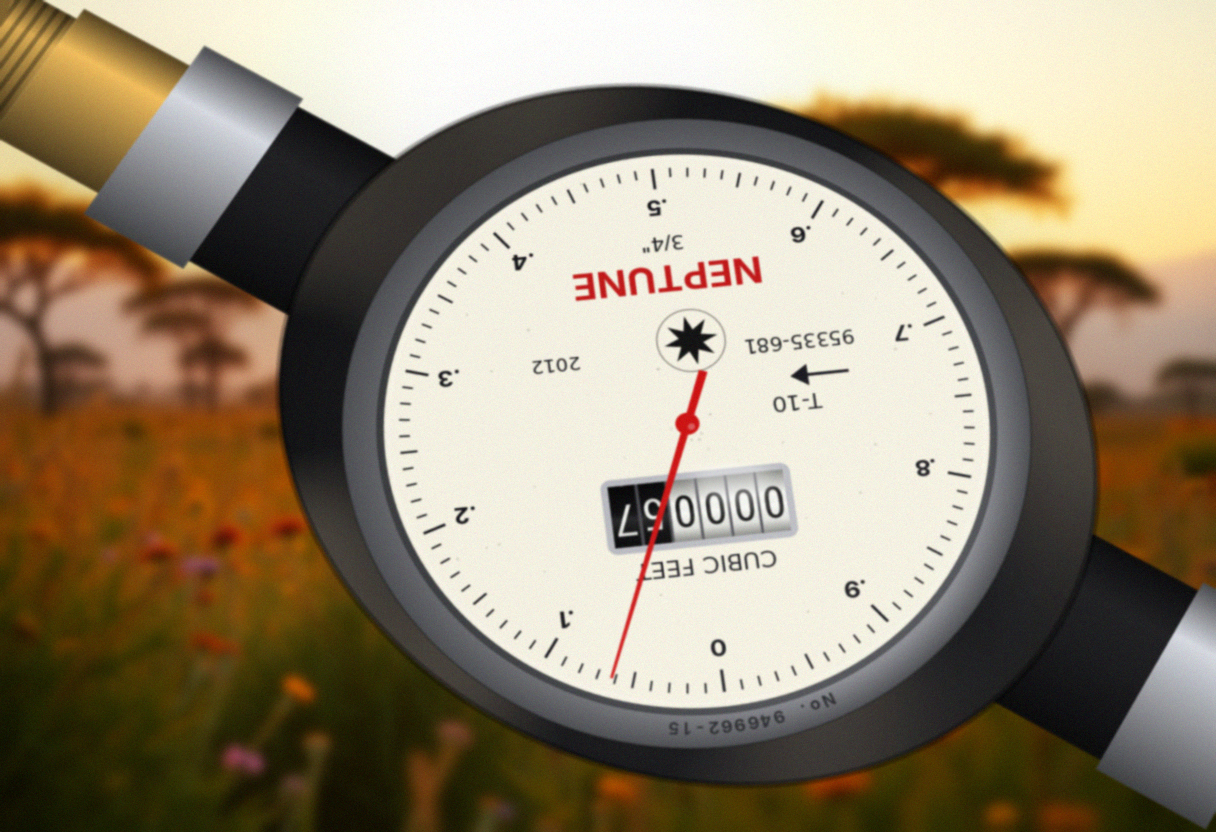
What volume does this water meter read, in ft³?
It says 57.06 ft³
